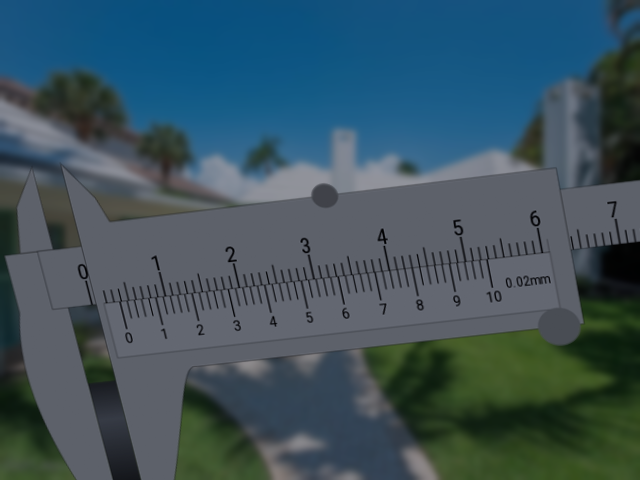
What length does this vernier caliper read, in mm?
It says 3.8 mm
